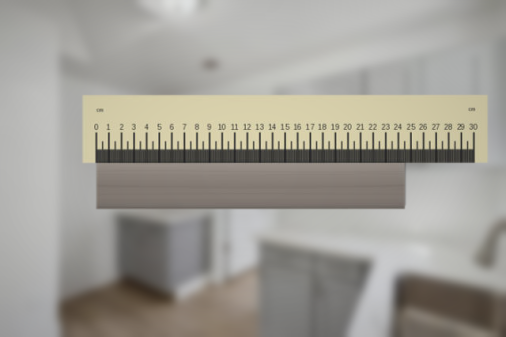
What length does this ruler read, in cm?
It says 24.5 cm
